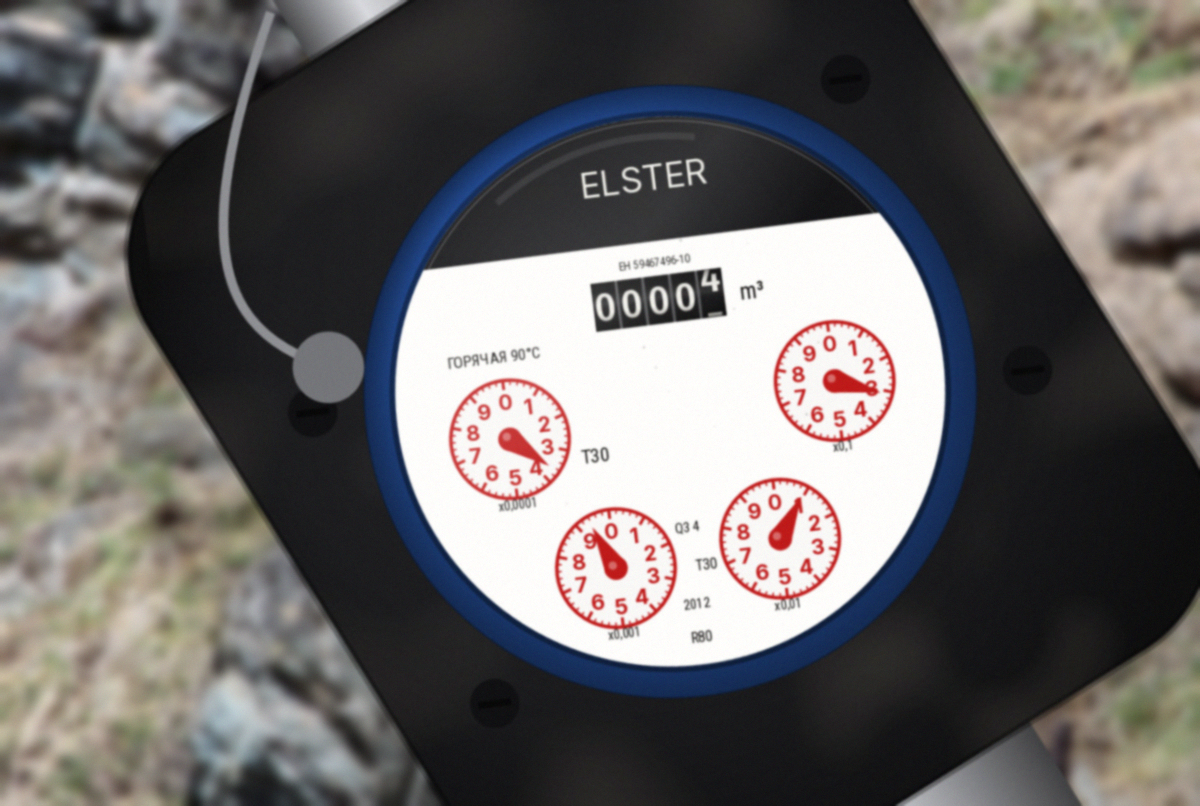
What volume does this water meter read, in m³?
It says 4.3093 m³
